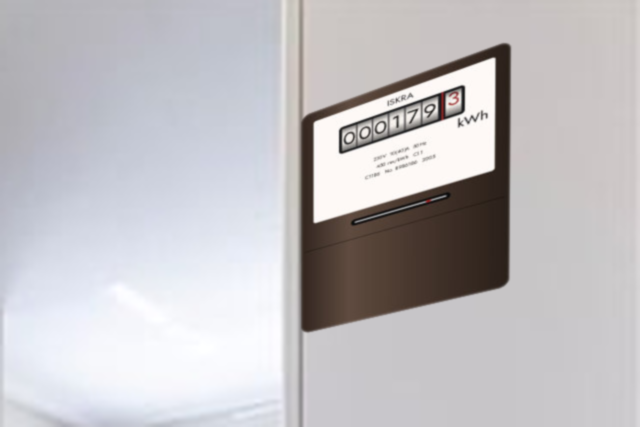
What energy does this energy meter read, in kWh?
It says 179.3 kWh
